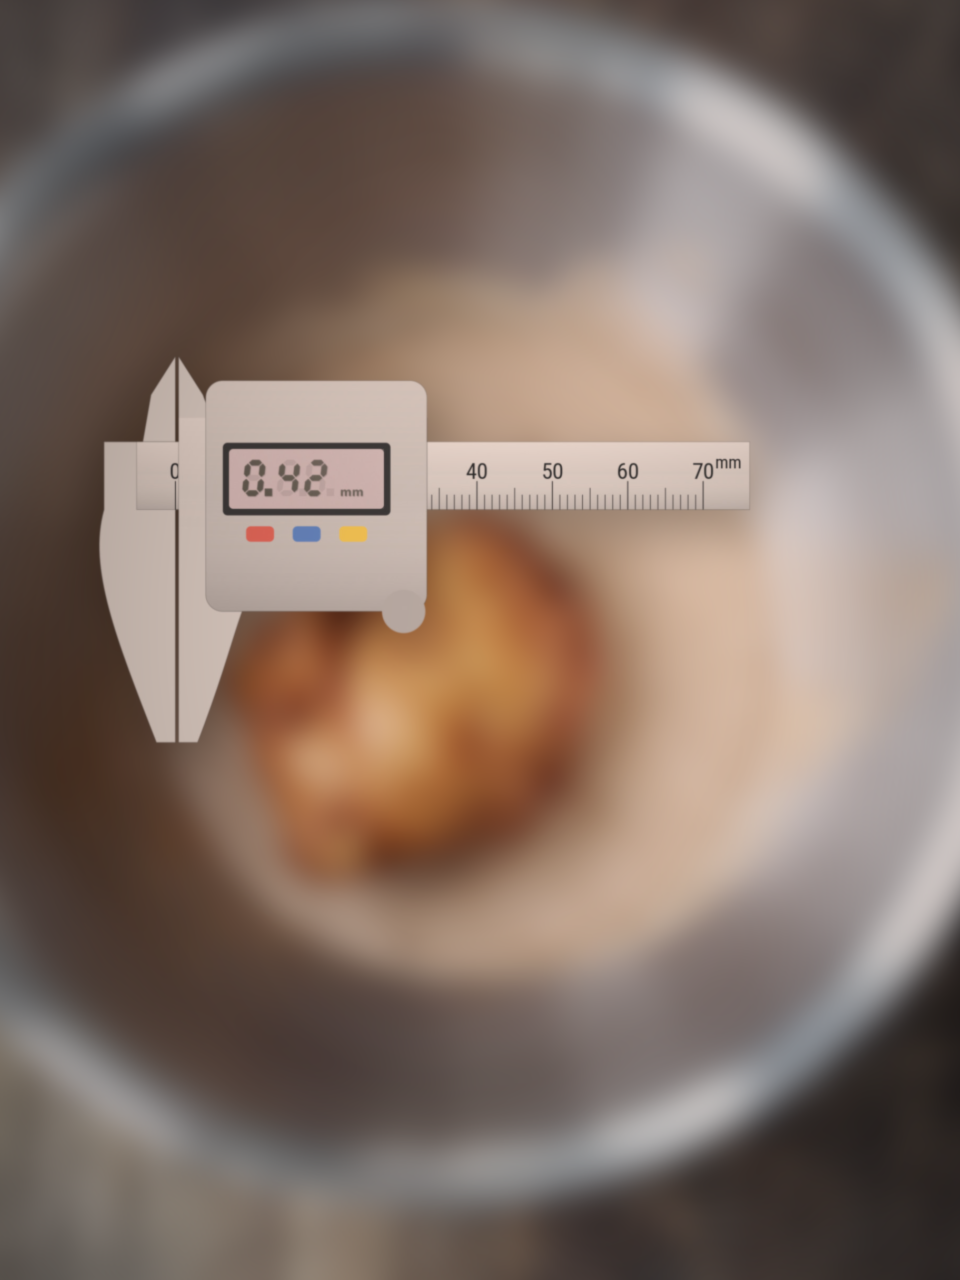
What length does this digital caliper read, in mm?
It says 0.42 mm
